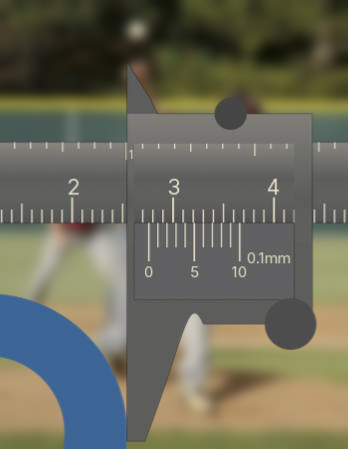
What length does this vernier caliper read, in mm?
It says 27.6 mm
